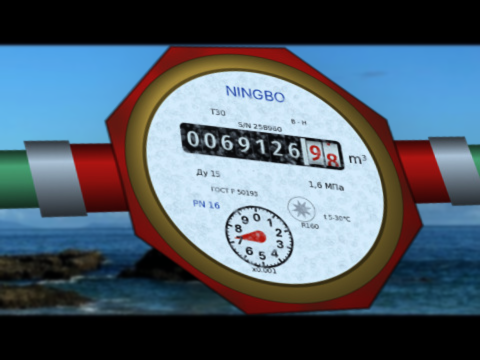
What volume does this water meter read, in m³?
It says 69126.977 m³
